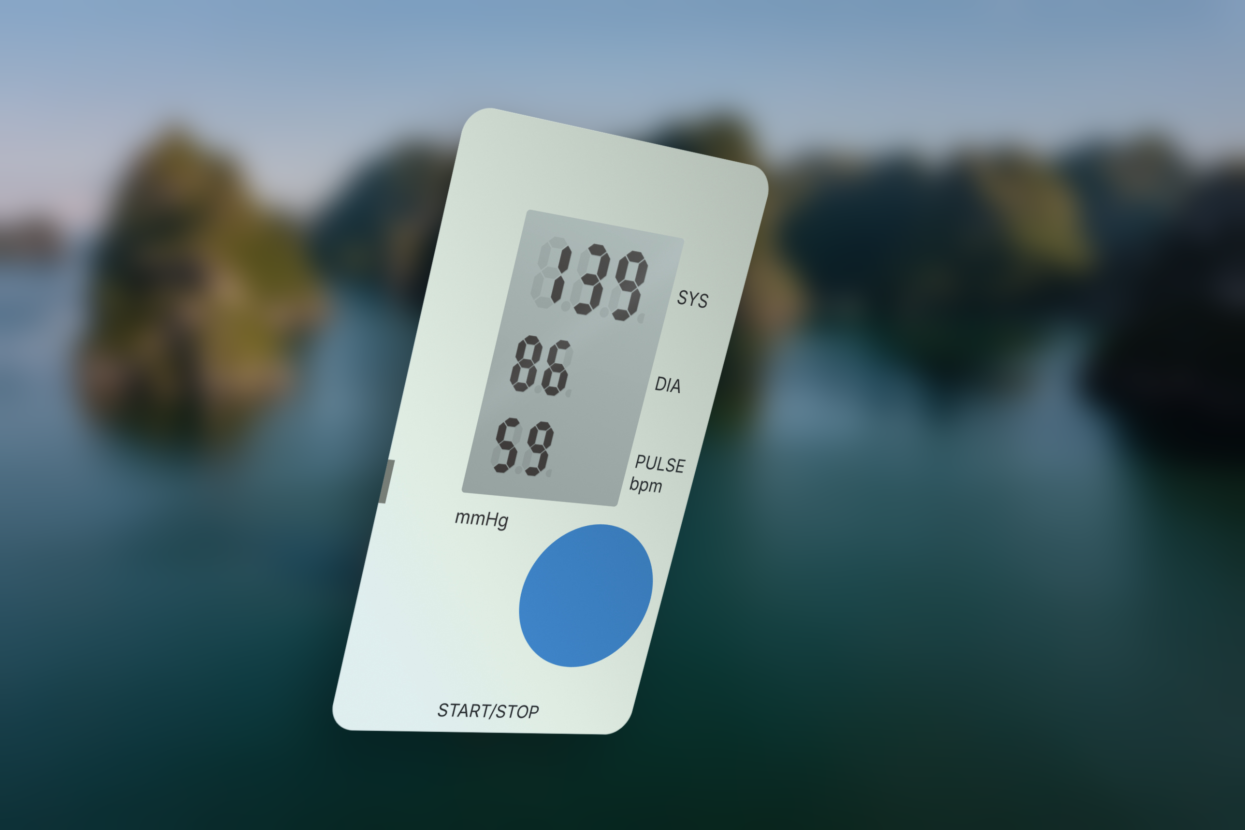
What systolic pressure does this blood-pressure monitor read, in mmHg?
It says 139 mmHg
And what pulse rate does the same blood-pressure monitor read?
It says 59 bpm
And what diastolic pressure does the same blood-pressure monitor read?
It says 86 mmHg
